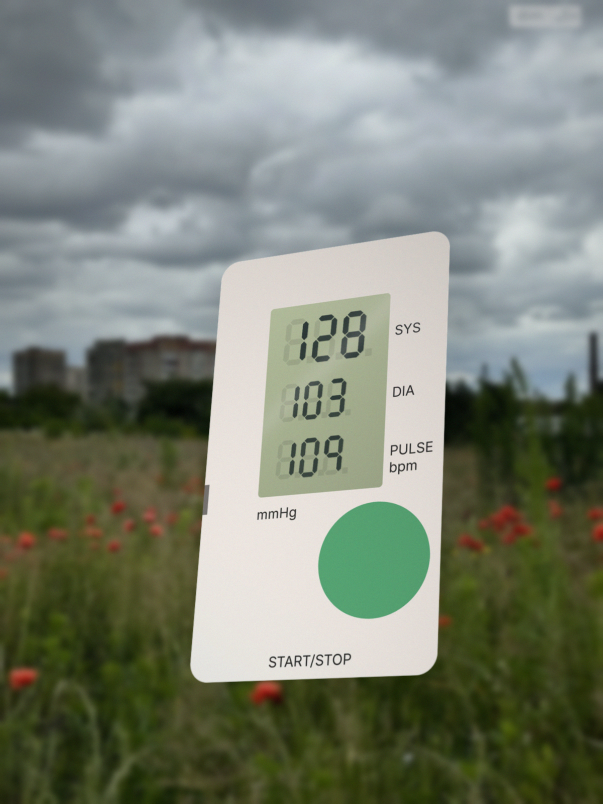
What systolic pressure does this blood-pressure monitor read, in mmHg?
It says 128 mmHg
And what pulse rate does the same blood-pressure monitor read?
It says 109 bpm
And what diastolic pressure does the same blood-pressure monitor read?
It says 103 mmHg
